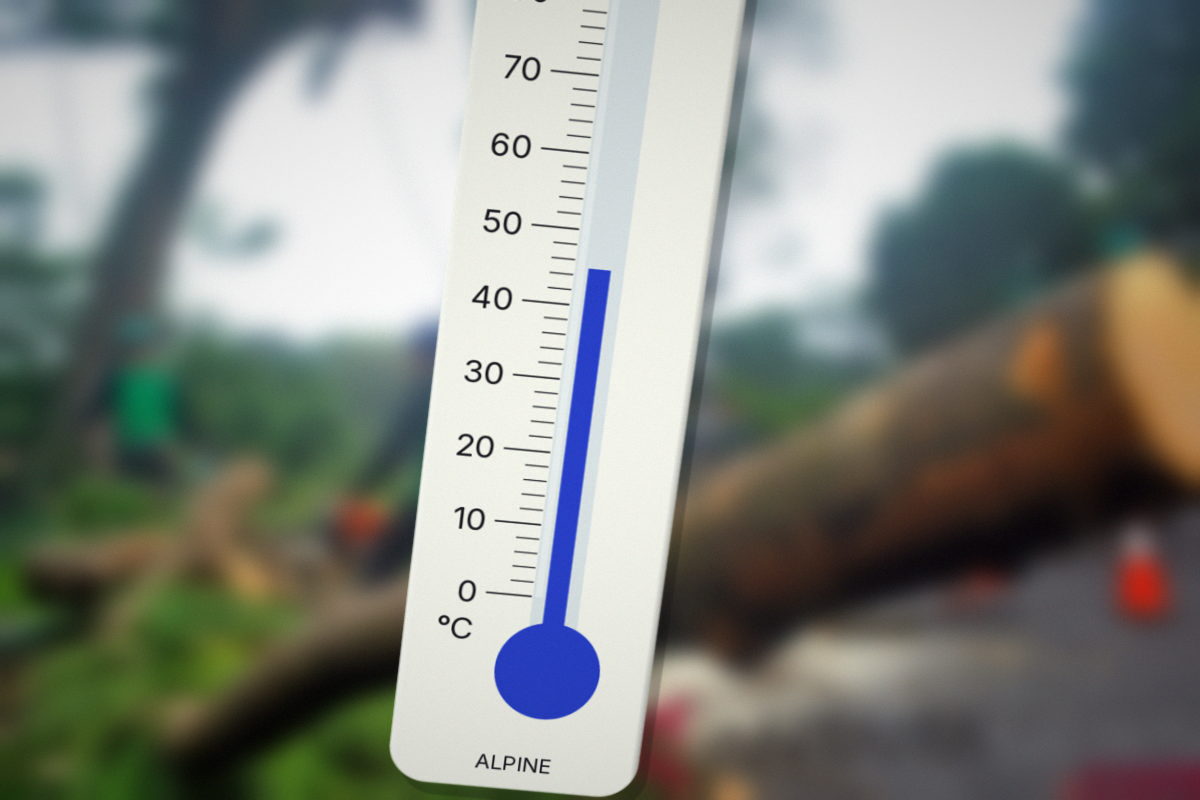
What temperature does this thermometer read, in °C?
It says 45 °C
